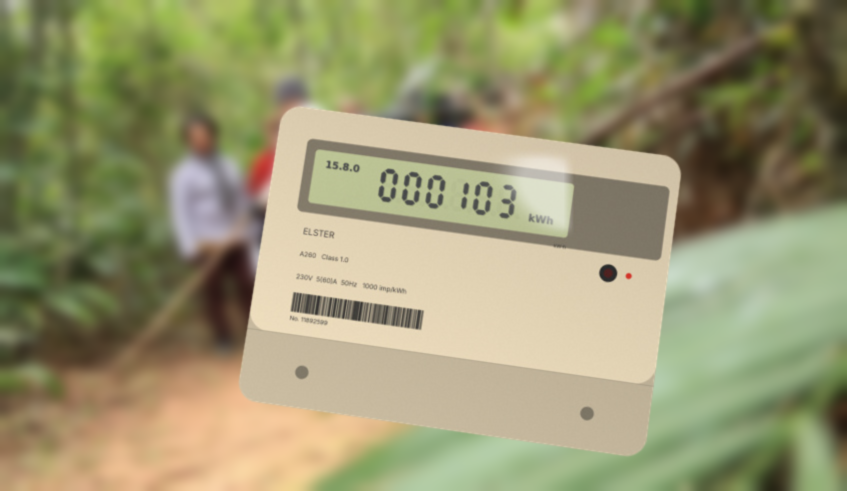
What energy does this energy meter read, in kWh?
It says 103 kWh
